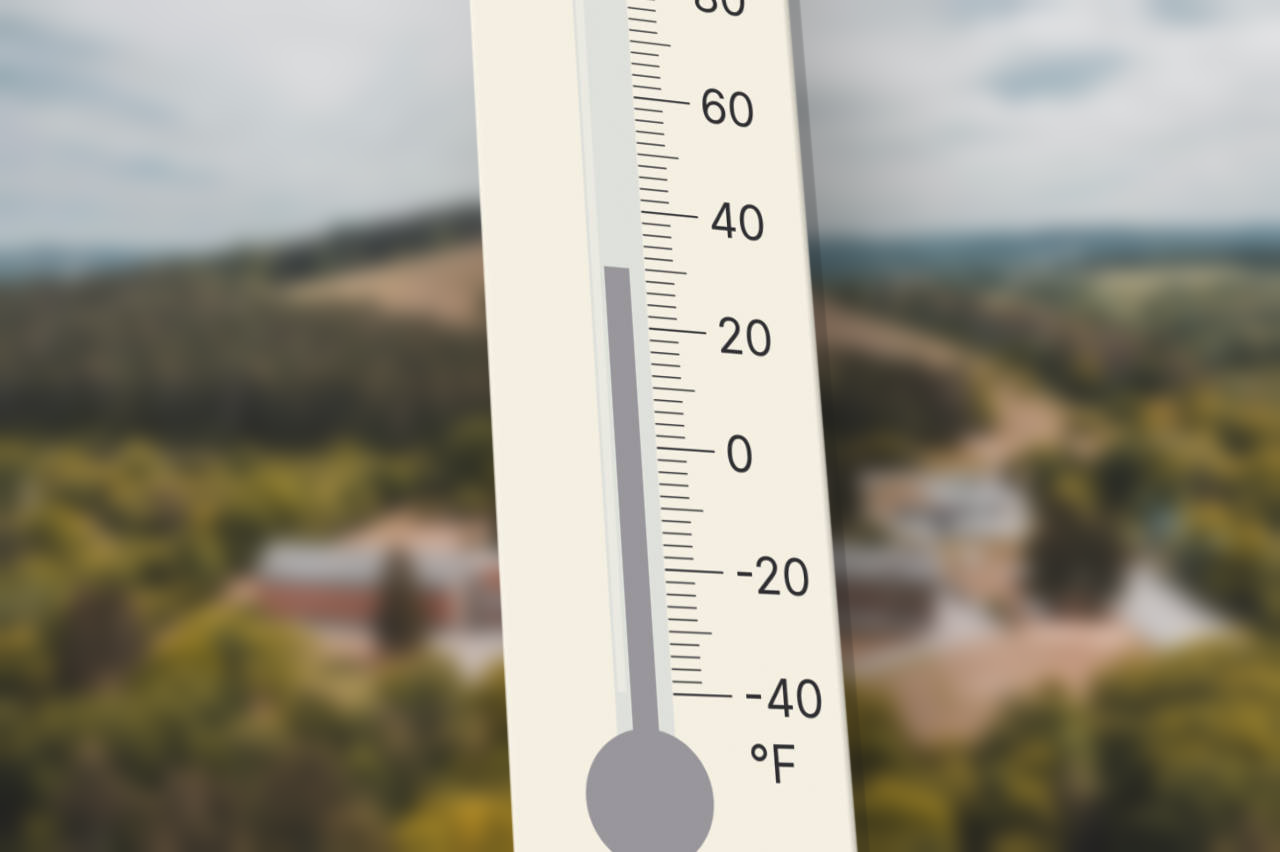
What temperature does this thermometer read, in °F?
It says 30 °F
